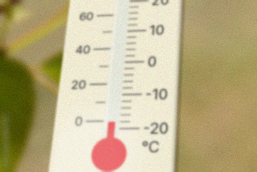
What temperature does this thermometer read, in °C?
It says -18 °C
